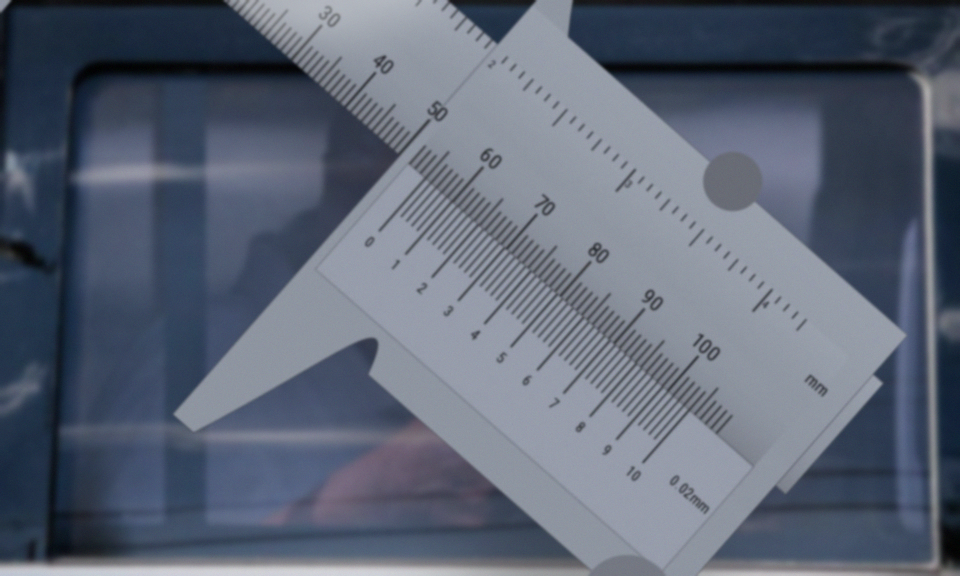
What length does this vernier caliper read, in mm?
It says 55.0 mm
